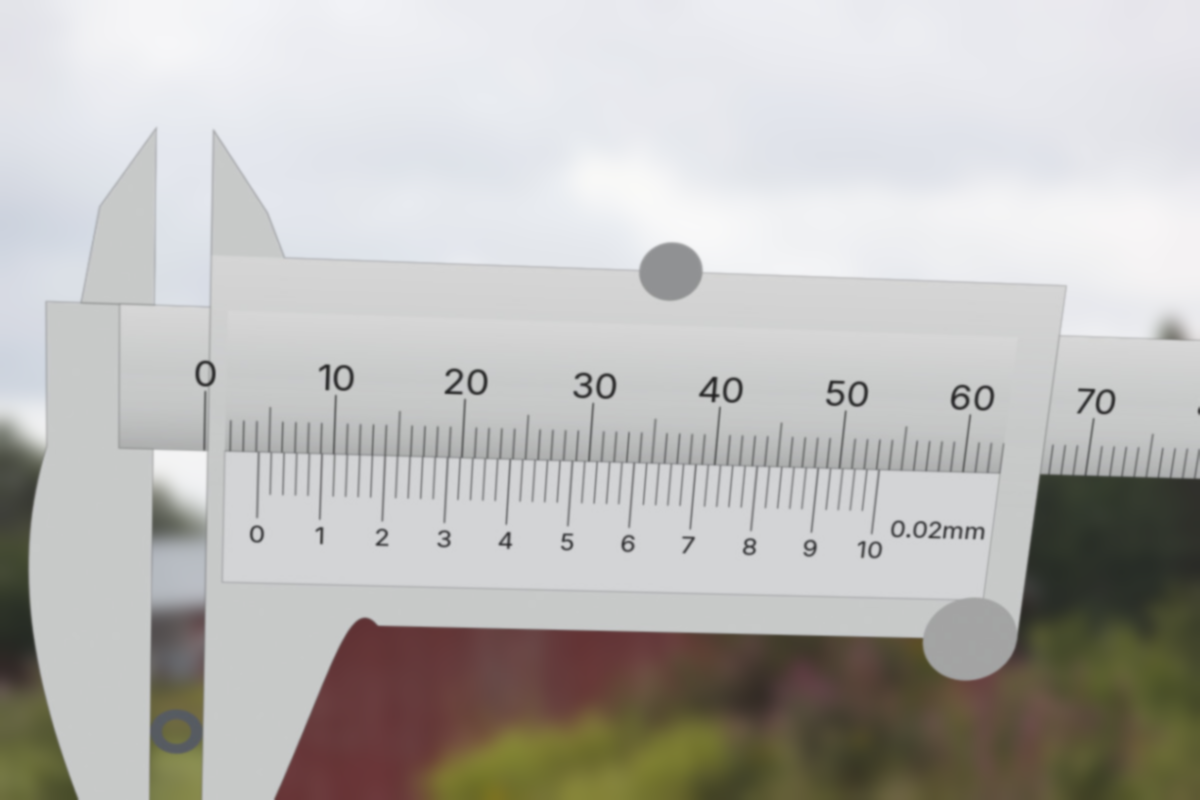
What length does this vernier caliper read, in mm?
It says 4.2 mm
